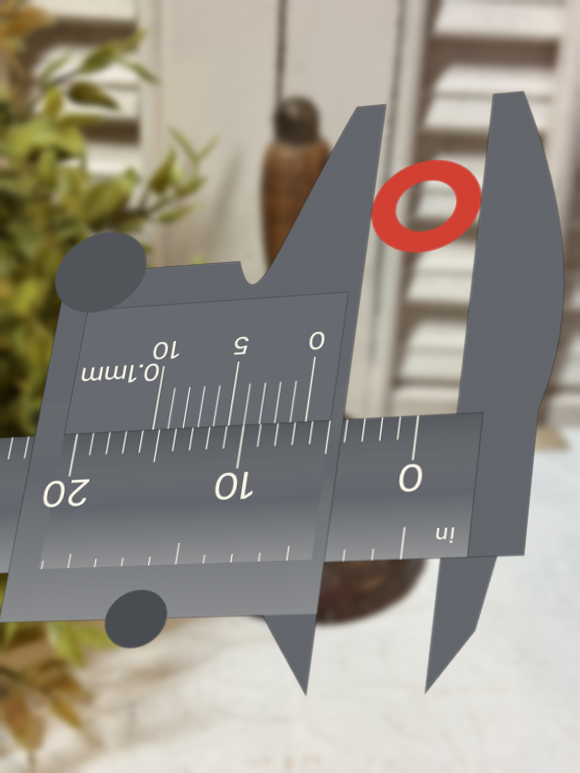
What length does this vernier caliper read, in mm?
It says 6.4 mm
